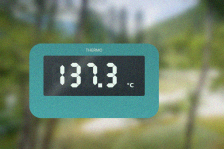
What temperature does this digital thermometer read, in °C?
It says 137.3 °C
